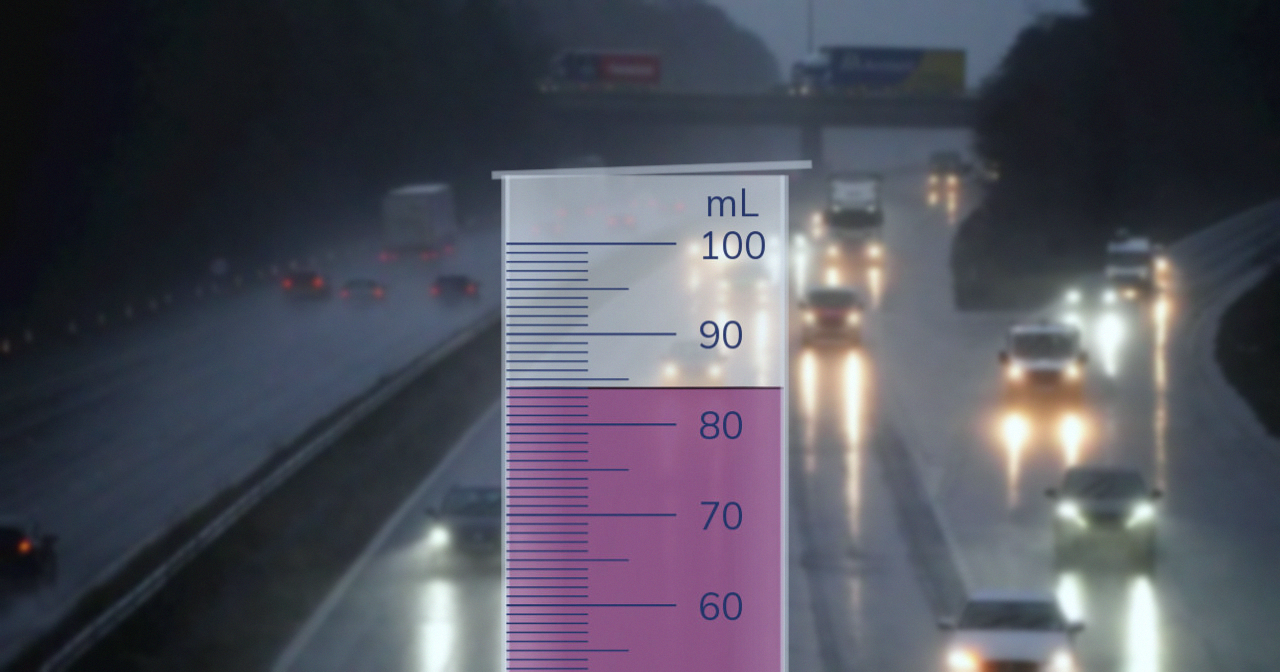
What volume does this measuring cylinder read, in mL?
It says 84 mL
